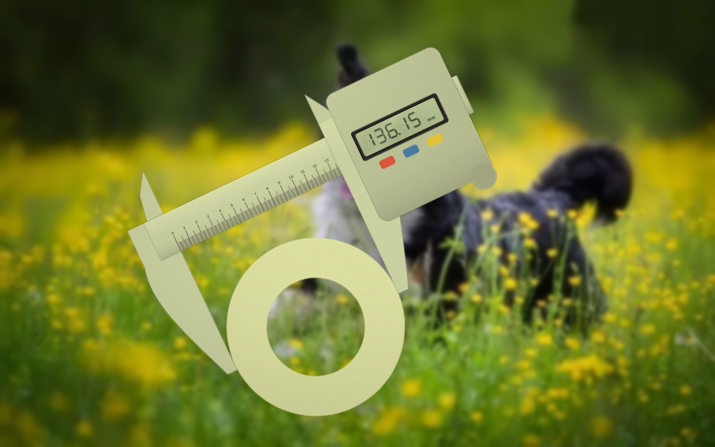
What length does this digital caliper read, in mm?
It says 136.15 mm
